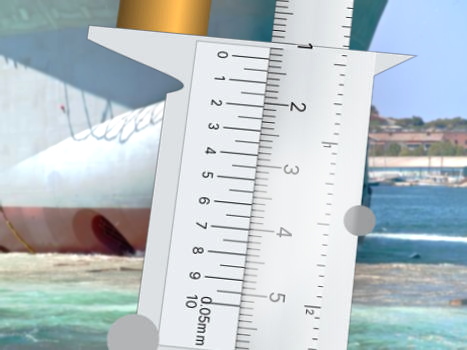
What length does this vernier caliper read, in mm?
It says 12.8 mm
